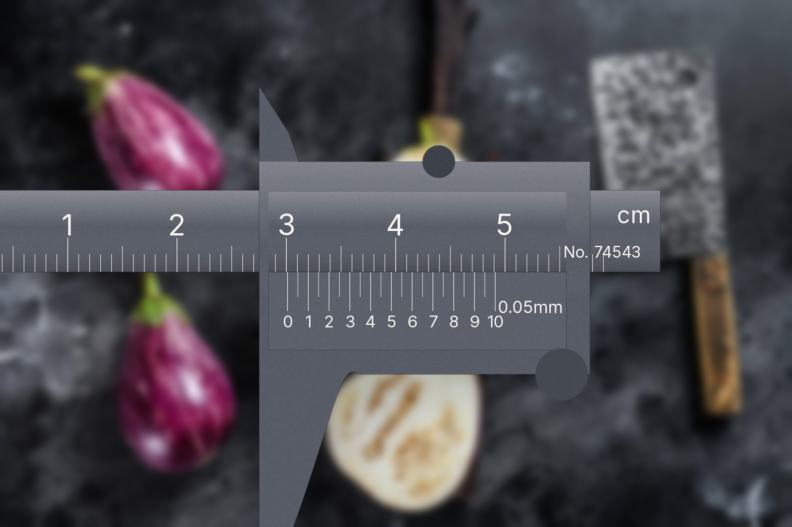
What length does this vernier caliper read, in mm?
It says 30.1 mm
